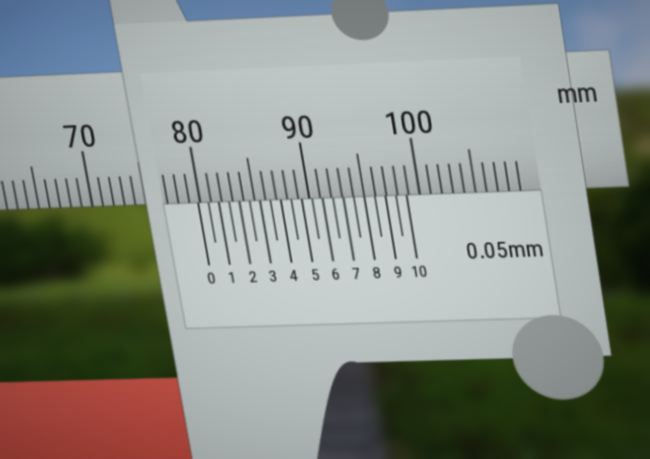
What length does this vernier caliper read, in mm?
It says 79.8 mm
